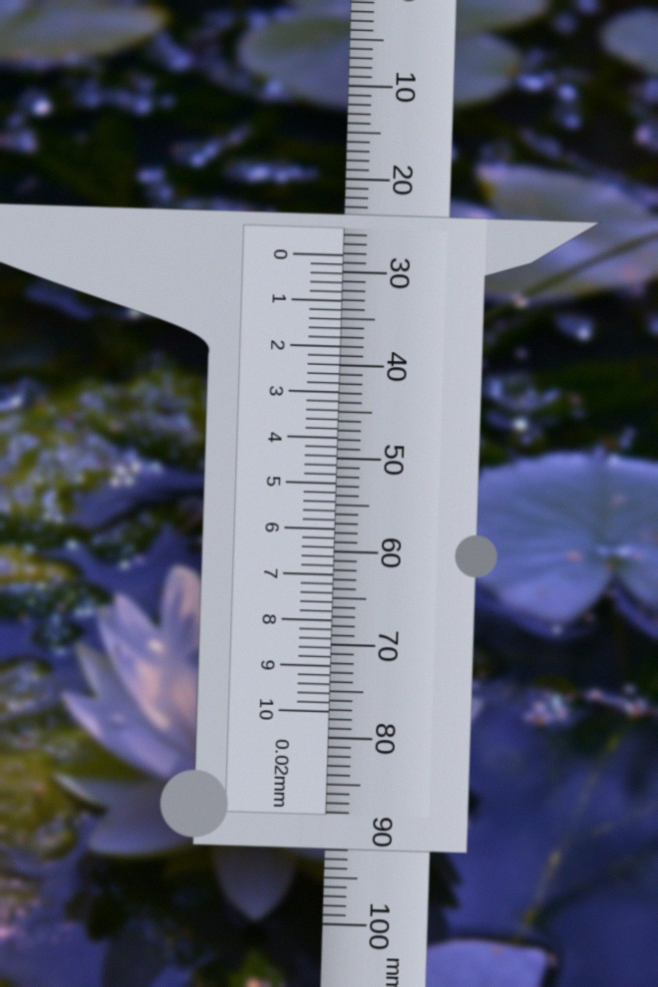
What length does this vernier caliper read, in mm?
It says 28.2 mm
